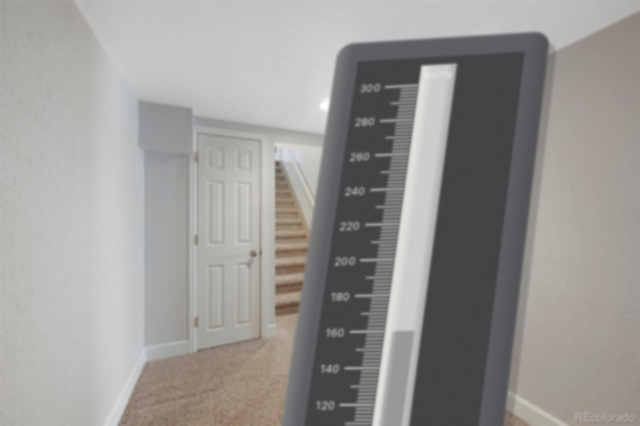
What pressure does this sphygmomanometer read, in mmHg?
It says 160 mmHg
